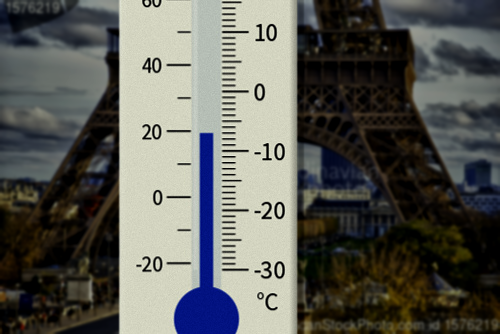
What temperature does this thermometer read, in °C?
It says -7 °C
